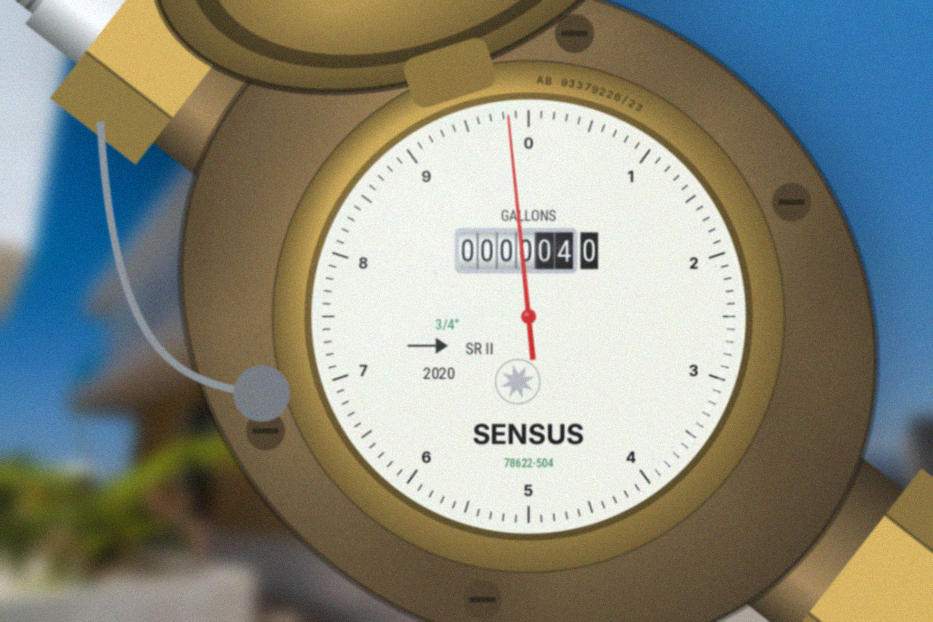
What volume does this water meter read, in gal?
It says 39.8 gal
